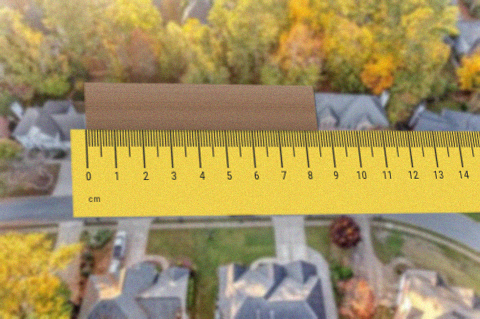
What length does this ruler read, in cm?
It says 8.5 cm
